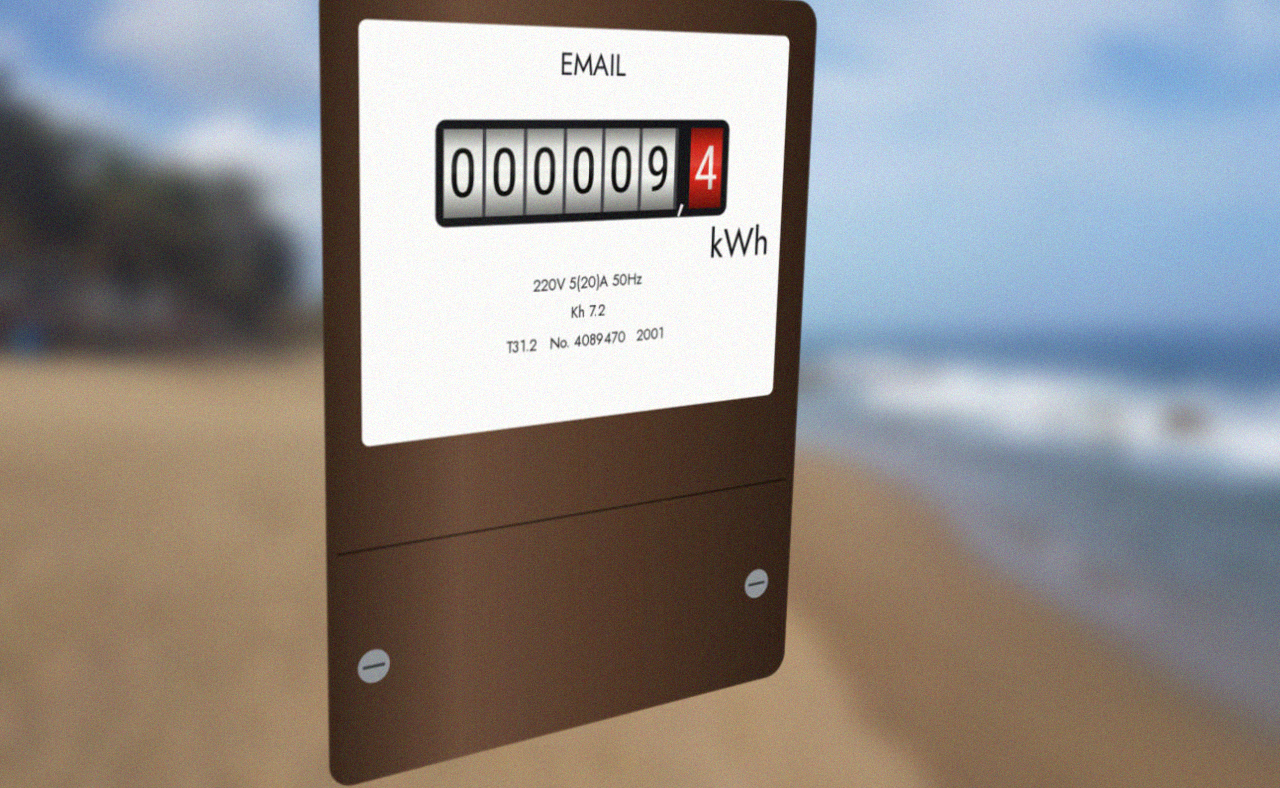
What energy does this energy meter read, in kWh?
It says 9.4 kWh
